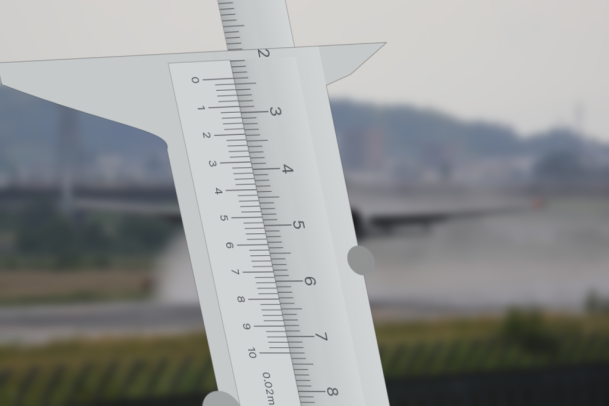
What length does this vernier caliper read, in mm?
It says 24.0 mm
